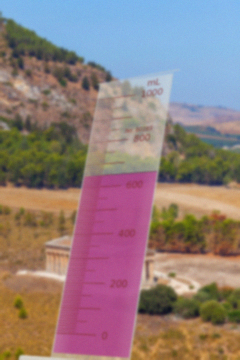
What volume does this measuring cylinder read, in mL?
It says 650 mL
